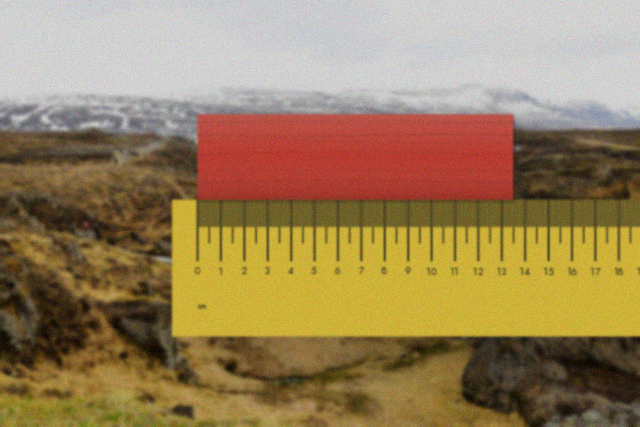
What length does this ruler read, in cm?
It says 13.5 cm
